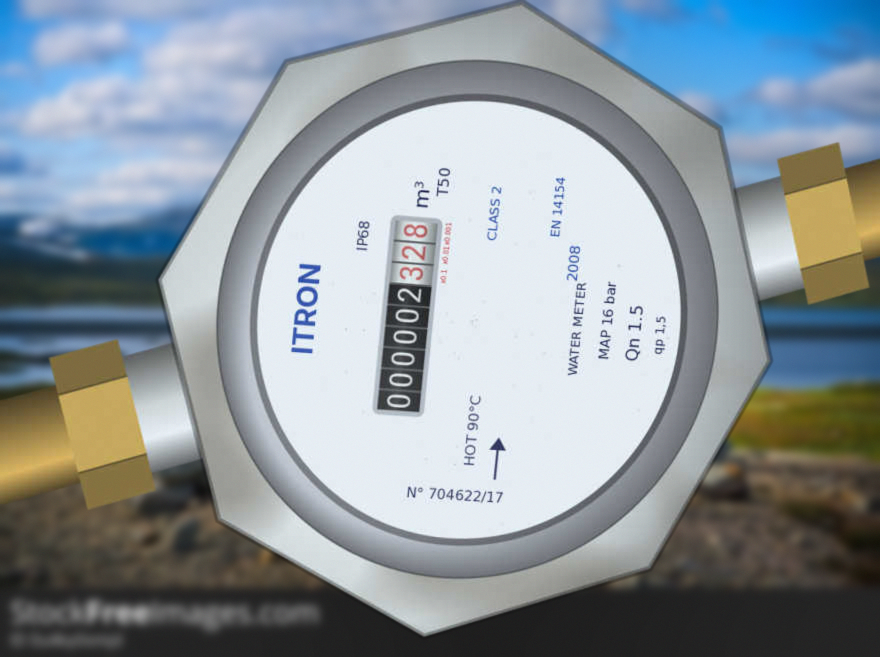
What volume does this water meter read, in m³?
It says 2.328 m³
